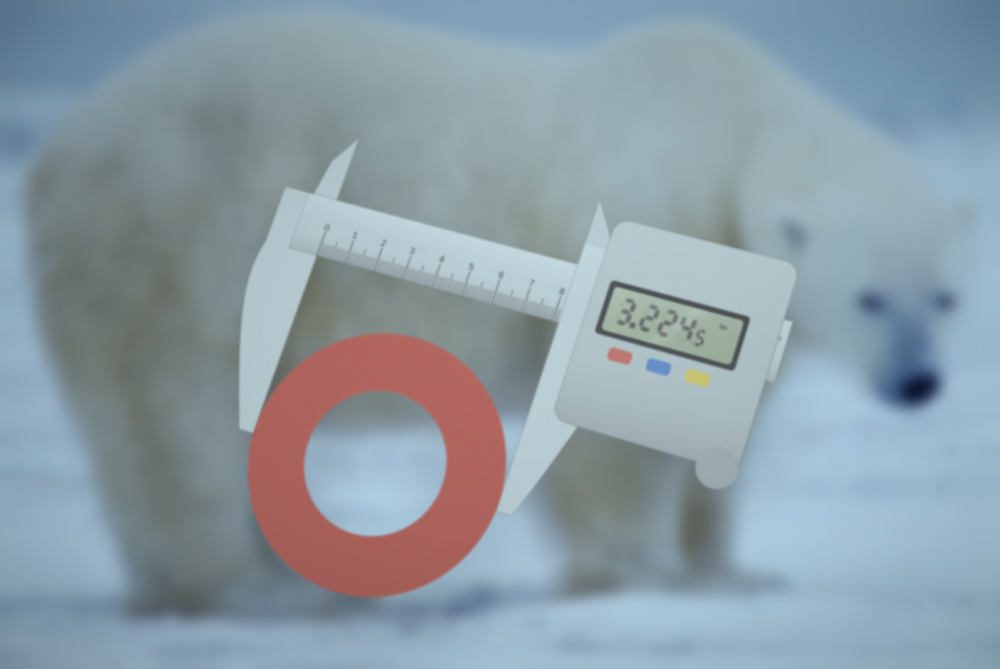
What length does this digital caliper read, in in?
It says 3.2245 in
